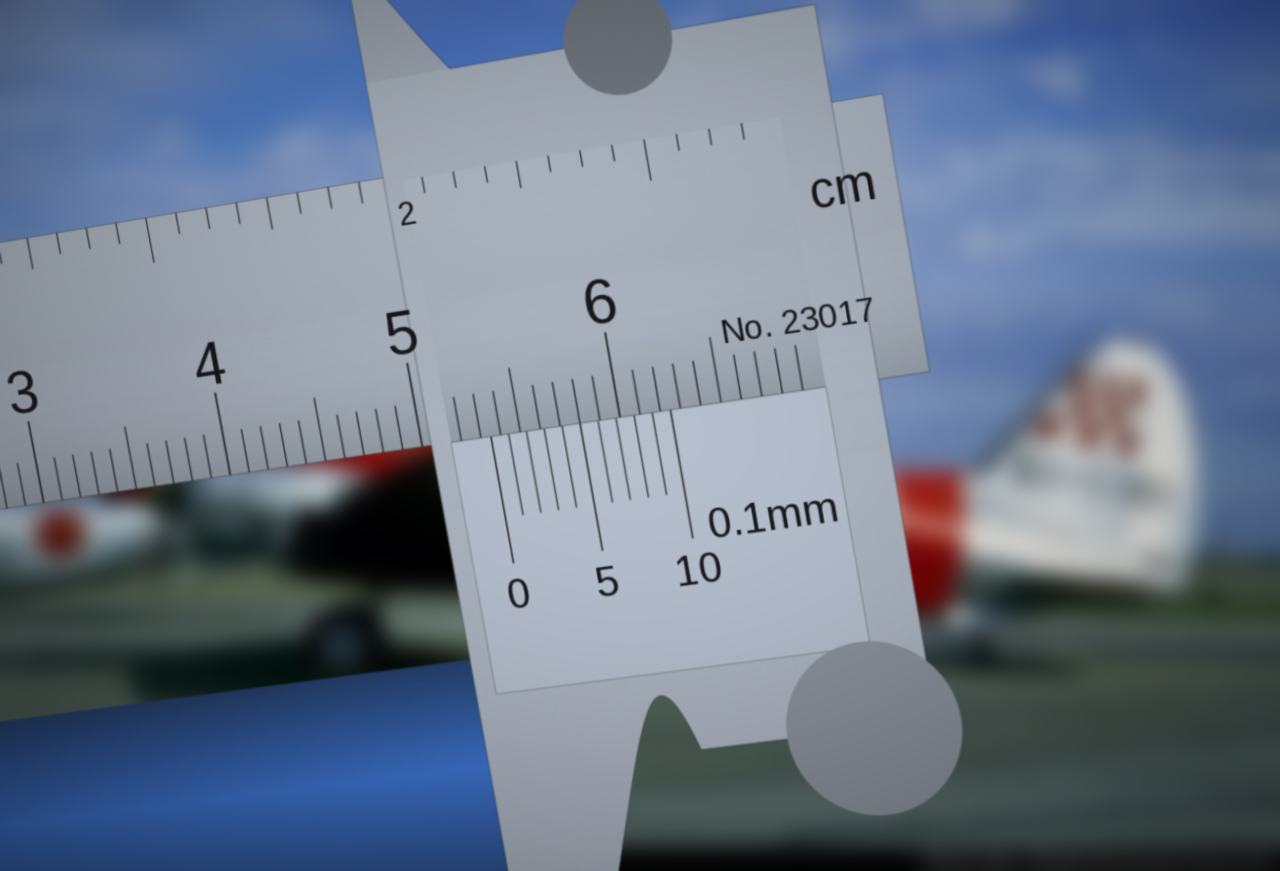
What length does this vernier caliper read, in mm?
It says 53.5 mm
